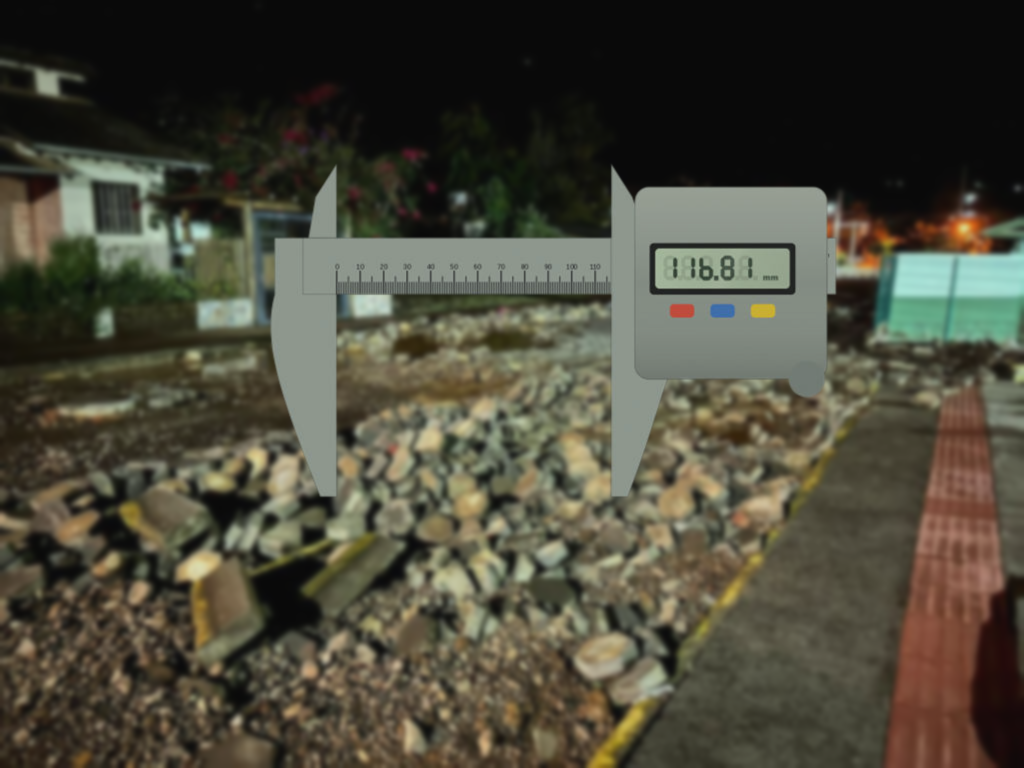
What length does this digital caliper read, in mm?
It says 116.81 mm
